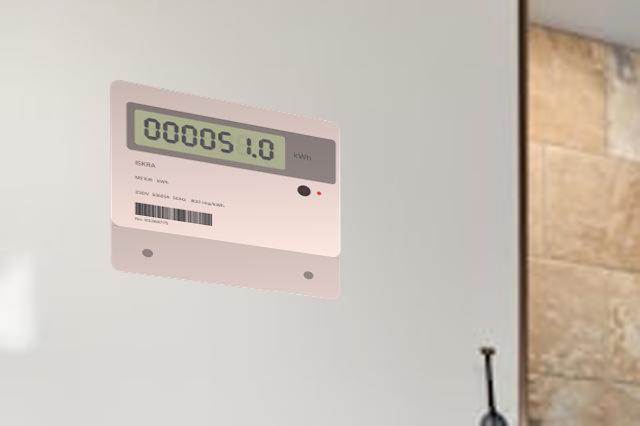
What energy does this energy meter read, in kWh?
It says 51.0 kWh
